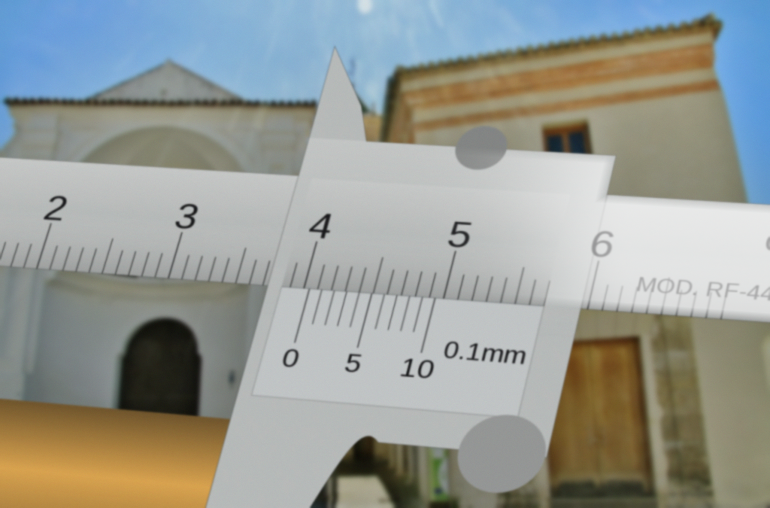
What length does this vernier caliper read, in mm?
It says 40.4 mm
